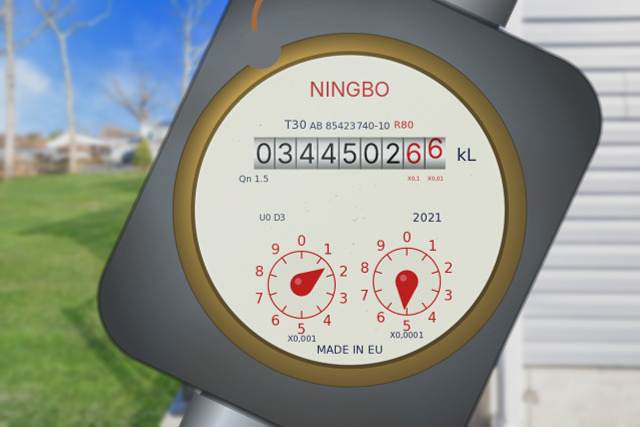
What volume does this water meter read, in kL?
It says 344502.6615 kL
